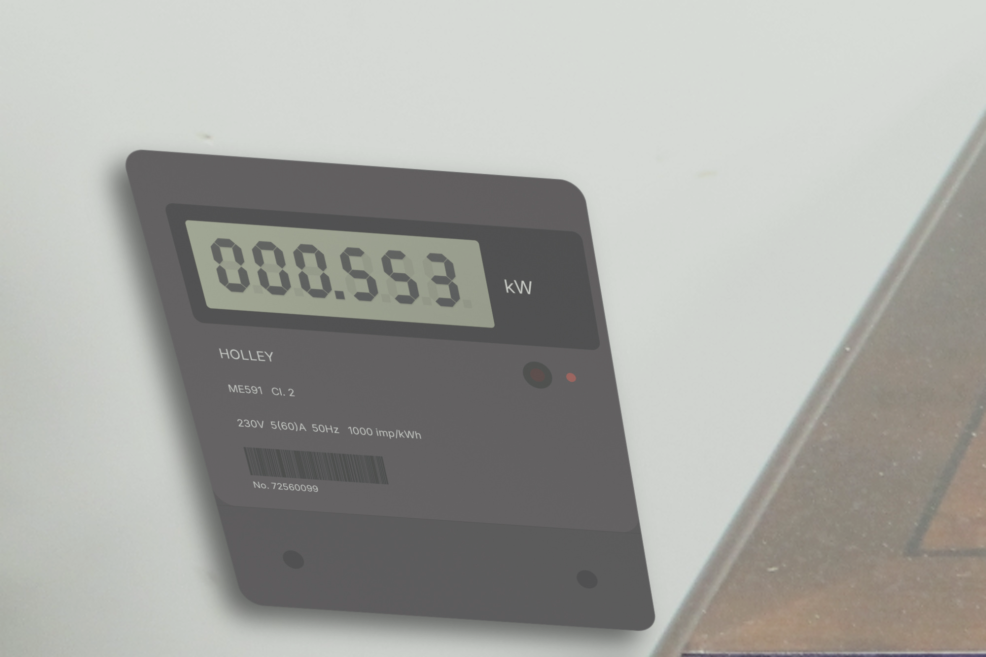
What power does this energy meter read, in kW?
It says 0.553 kW
